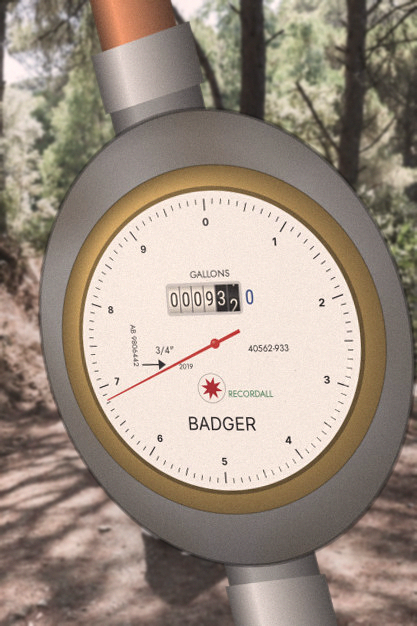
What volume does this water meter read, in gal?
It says 9316.8 gal
